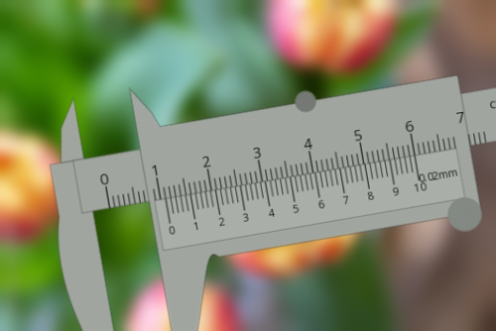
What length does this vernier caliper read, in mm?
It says 11.0 mm
